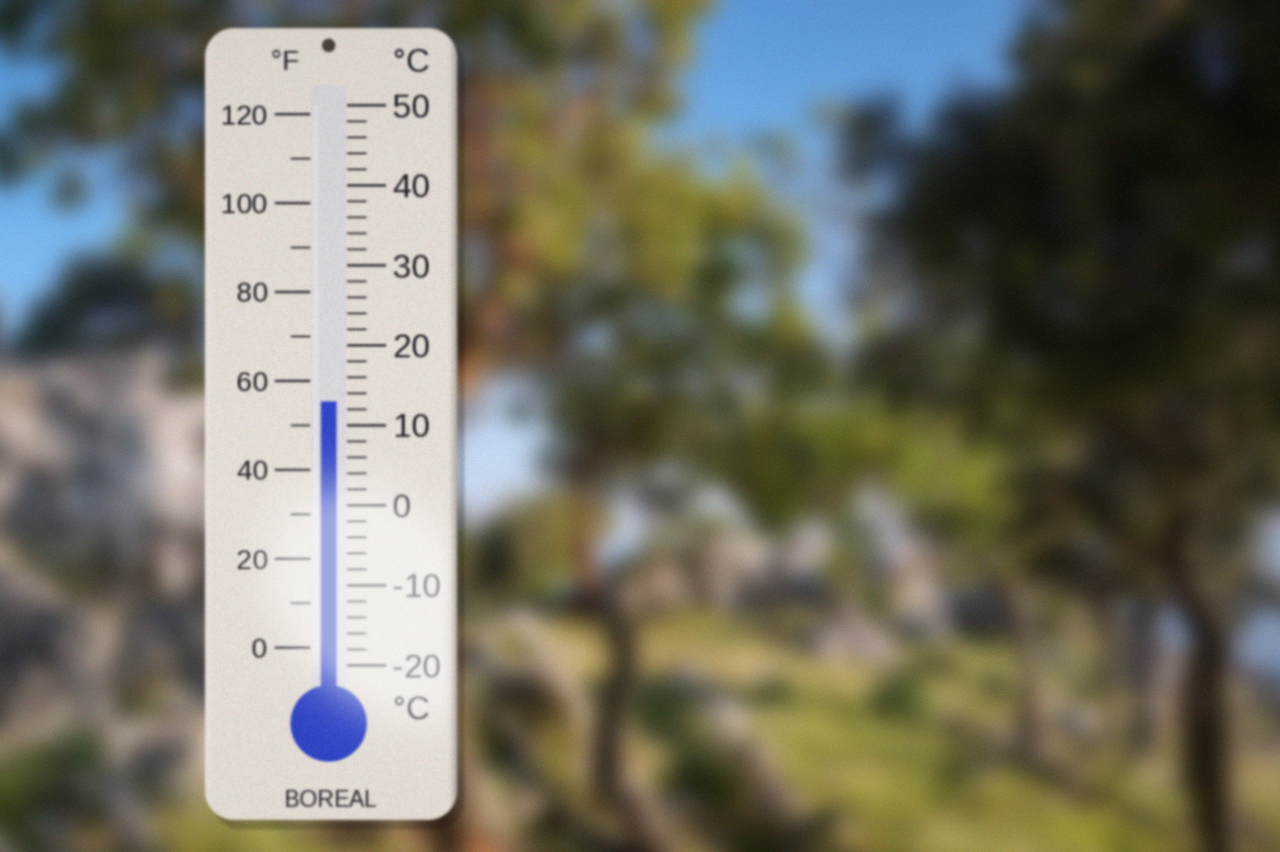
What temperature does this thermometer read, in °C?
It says 13 °C
